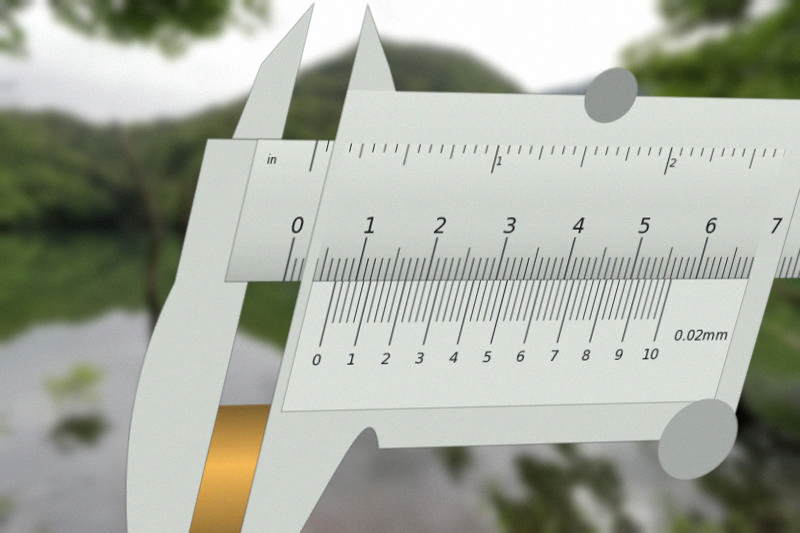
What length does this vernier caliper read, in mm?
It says 7.2 mm
